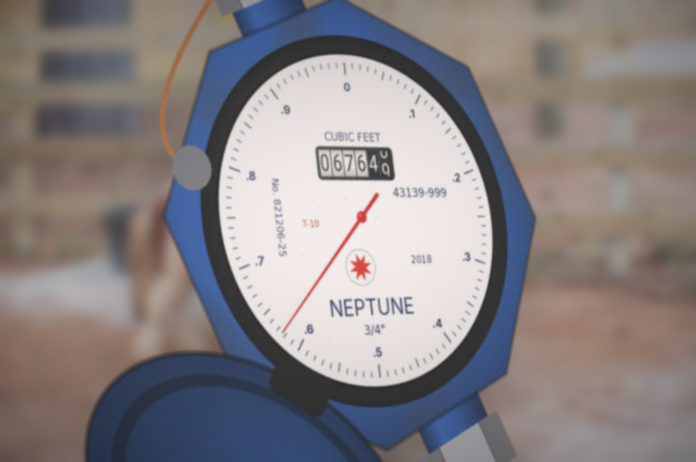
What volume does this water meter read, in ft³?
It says 67648.62 ft³
